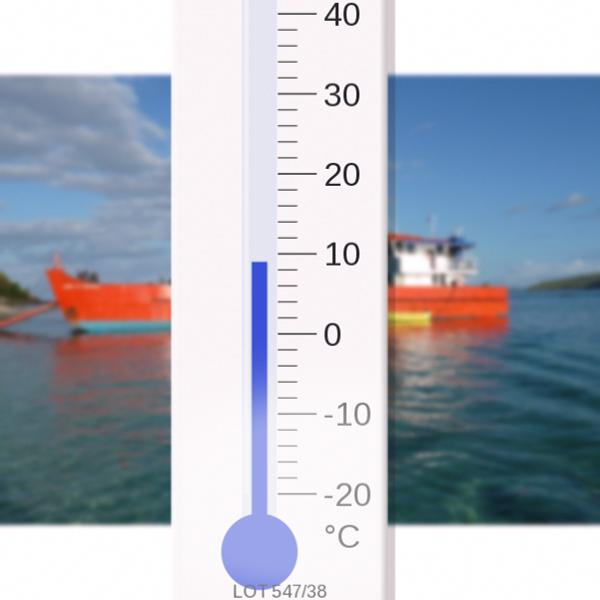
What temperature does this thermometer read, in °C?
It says 9 °C
